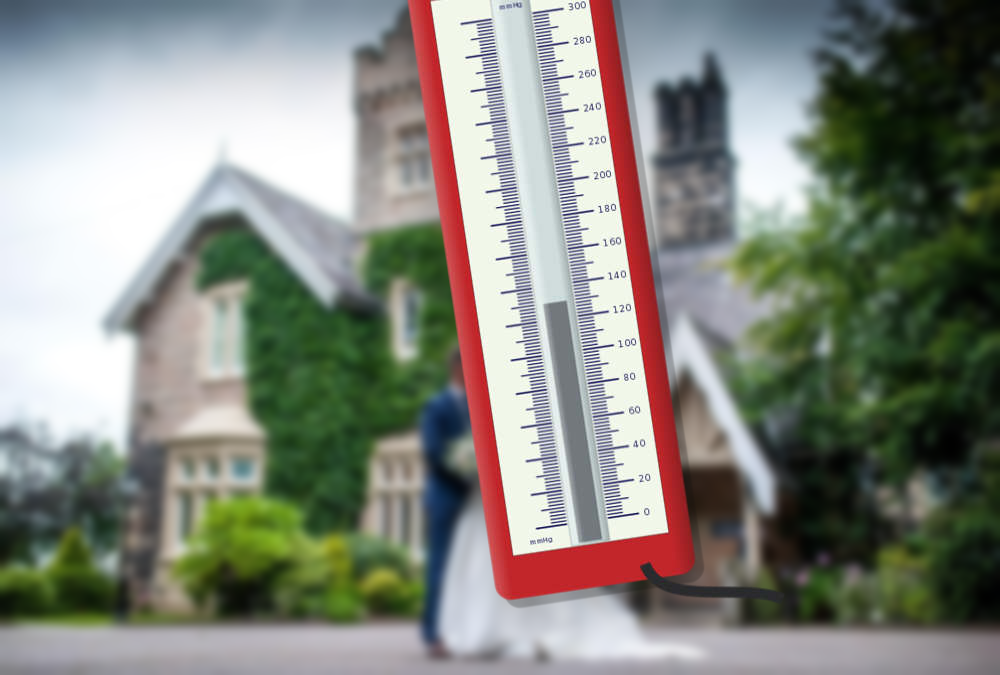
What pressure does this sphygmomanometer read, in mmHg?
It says 130 mmHg
